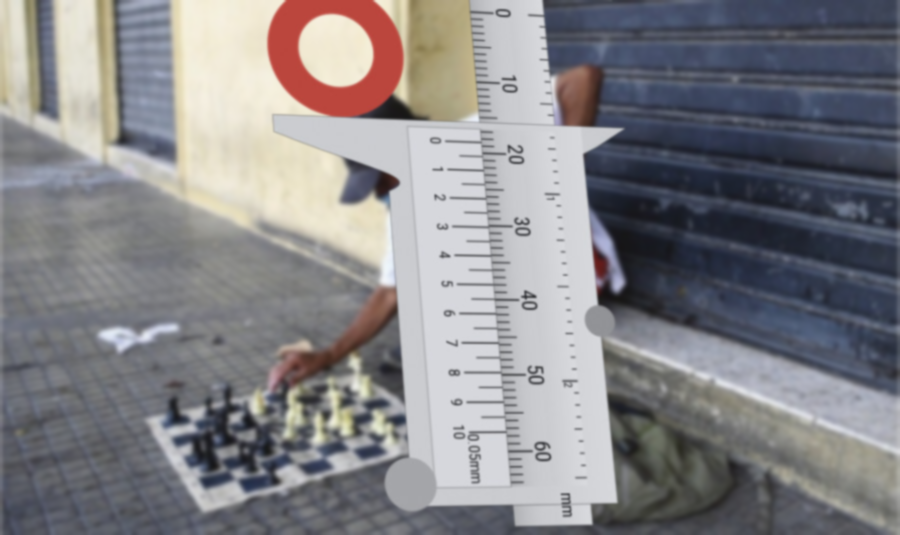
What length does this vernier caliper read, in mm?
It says 18.5 mm
